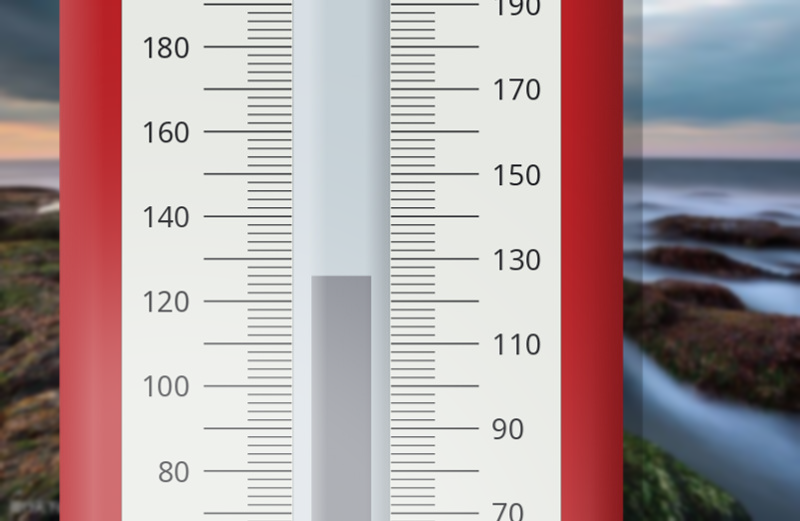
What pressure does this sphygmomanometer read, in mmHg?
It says 126 mmHg
